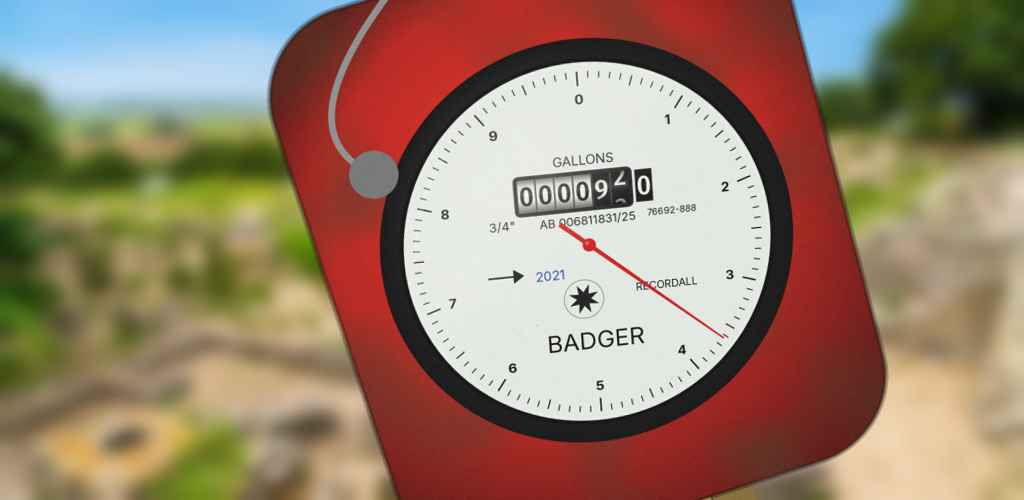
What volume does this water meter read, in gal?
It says 923.6 gal
